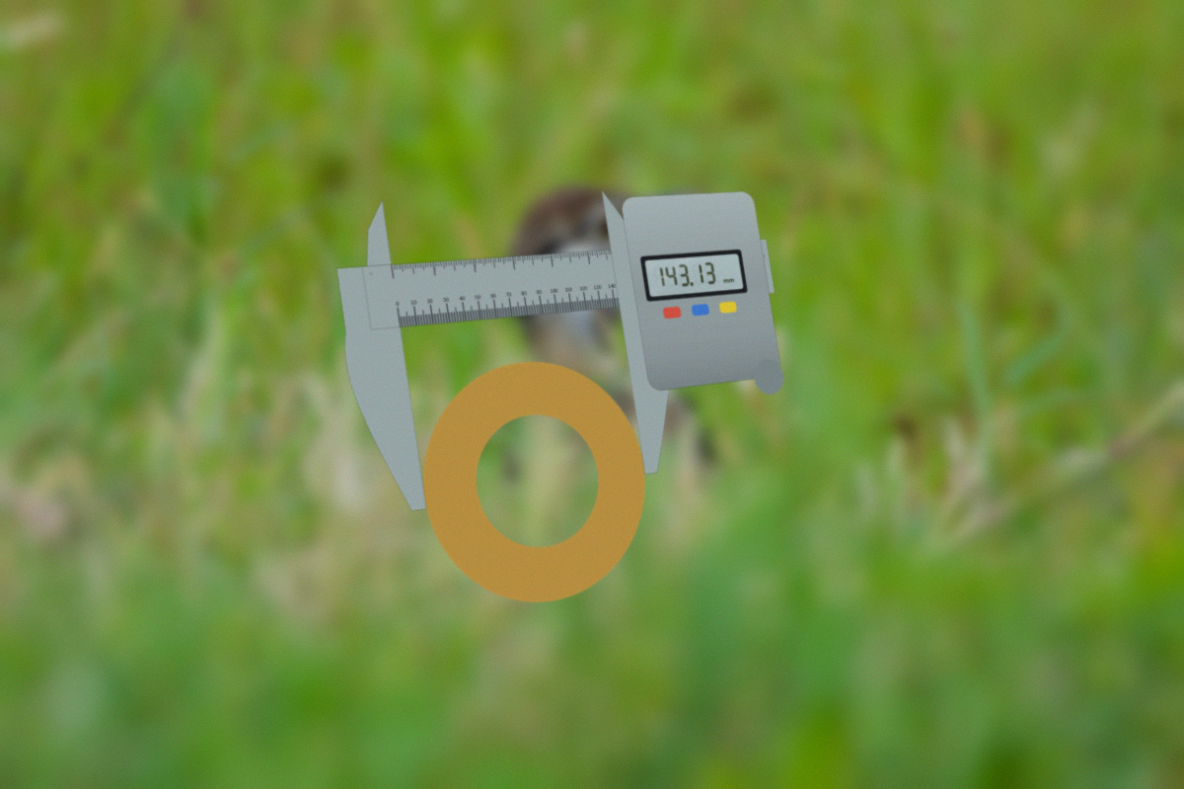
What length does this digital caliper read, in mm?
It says 143.13 mm
